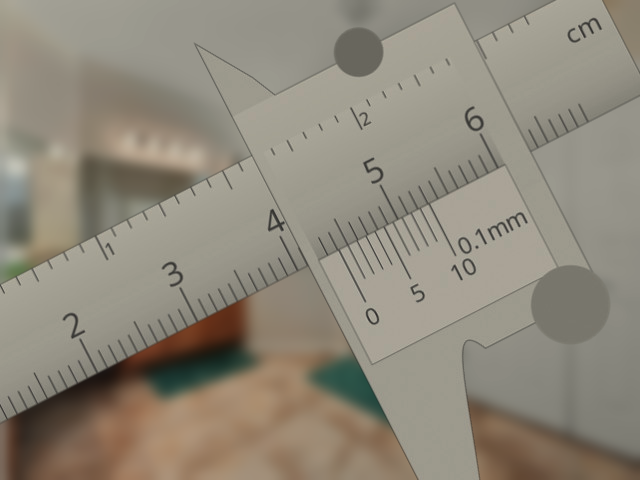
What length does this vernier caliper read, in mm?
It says 44.1 mm
